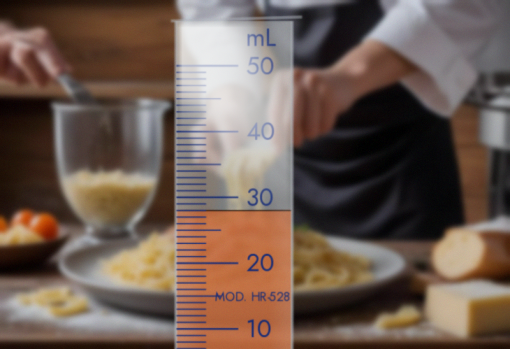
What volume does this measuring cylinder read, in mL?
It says 28 mL
